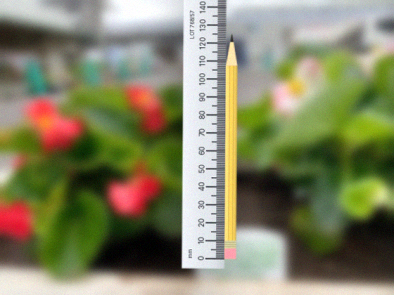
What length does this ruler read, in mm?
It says 125 mm
